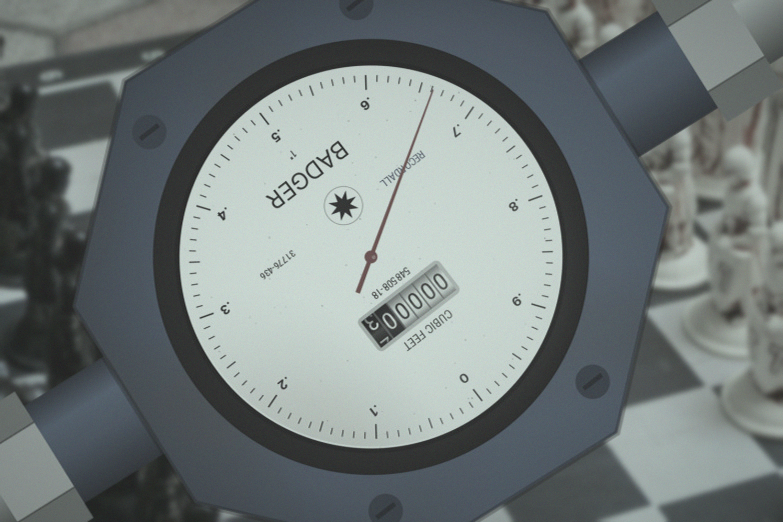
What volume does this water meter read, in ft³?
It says 2.66 ft³
